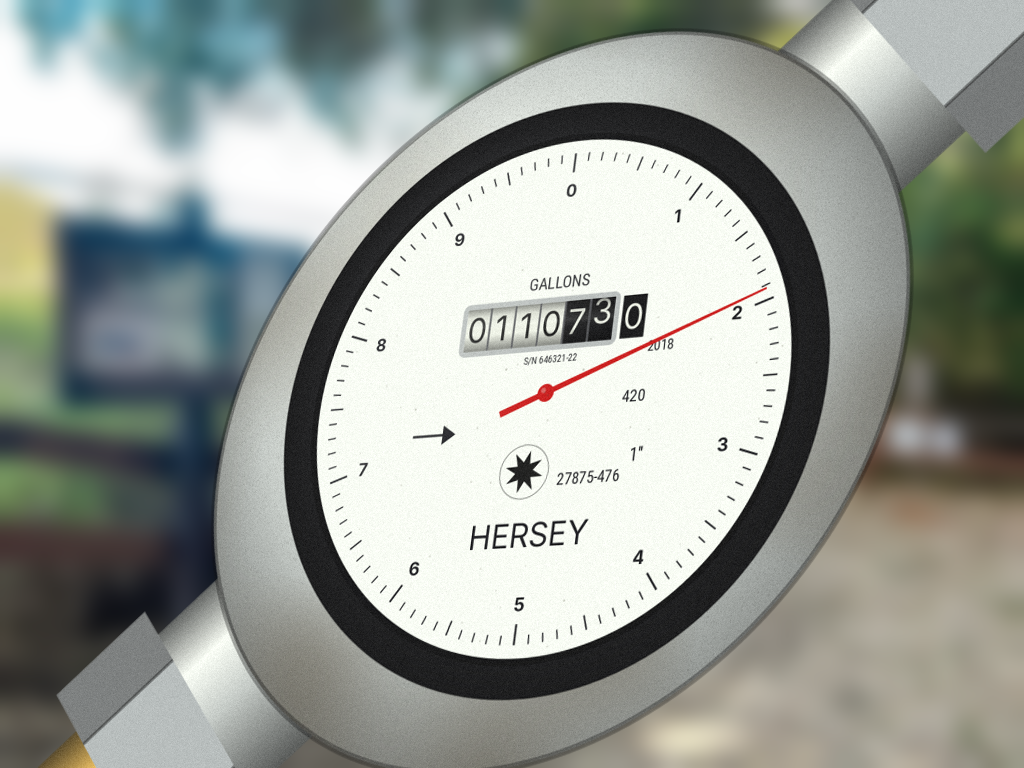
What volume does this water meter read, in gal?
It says 110731.9 gal
